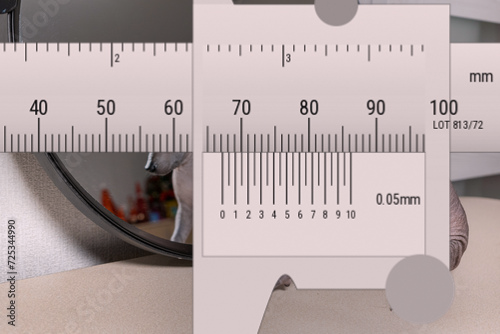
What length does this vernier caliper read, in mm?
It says 67.2 mm
